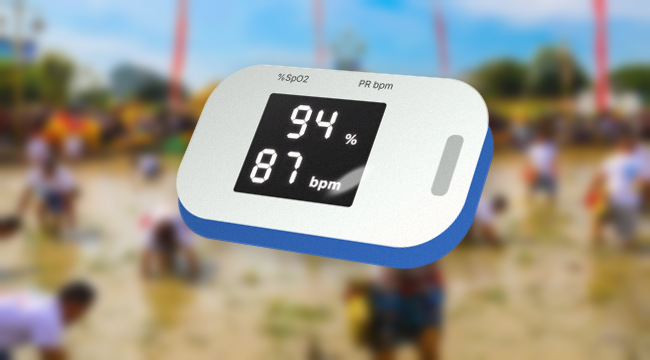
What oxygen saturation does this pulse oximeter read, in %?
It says 94 %
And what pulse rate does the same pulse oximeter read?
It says 87 bpm
